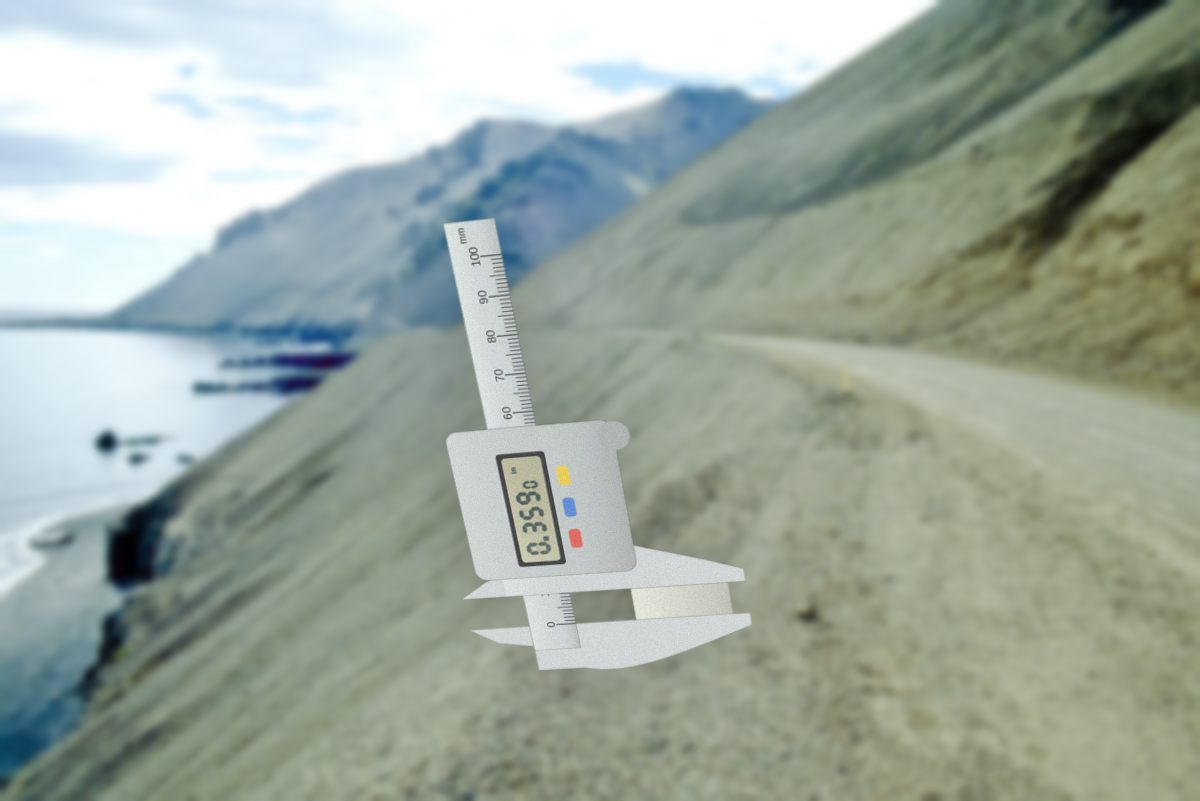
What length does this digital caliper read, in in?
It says 0.3590 in
